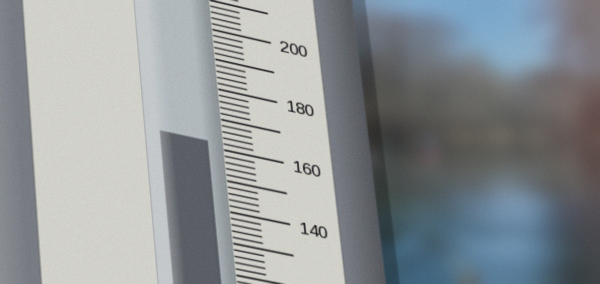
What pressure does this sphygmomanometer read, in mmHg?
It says 162 mmHg
